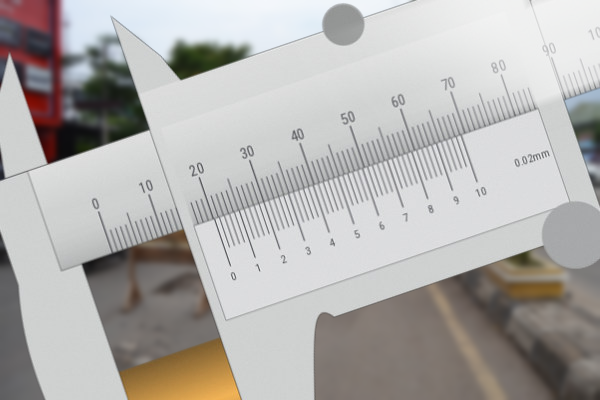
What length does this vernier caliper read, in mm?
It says 20.2 mm
